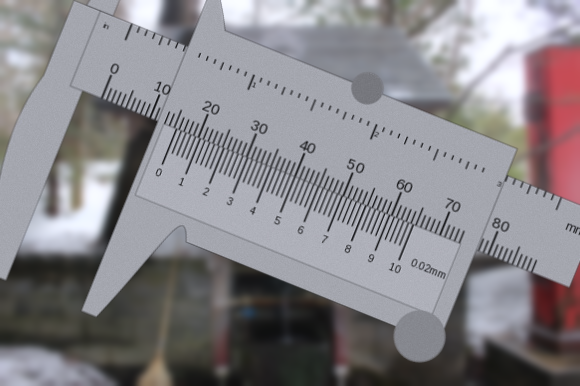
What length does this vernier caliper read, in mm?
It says 15.5 mm
